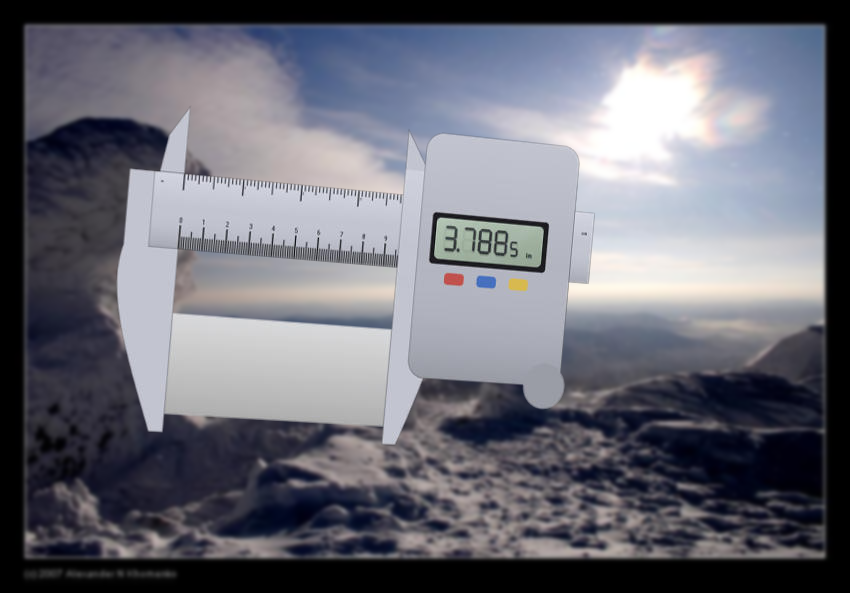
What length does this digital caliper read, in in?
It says 3.7885 in
